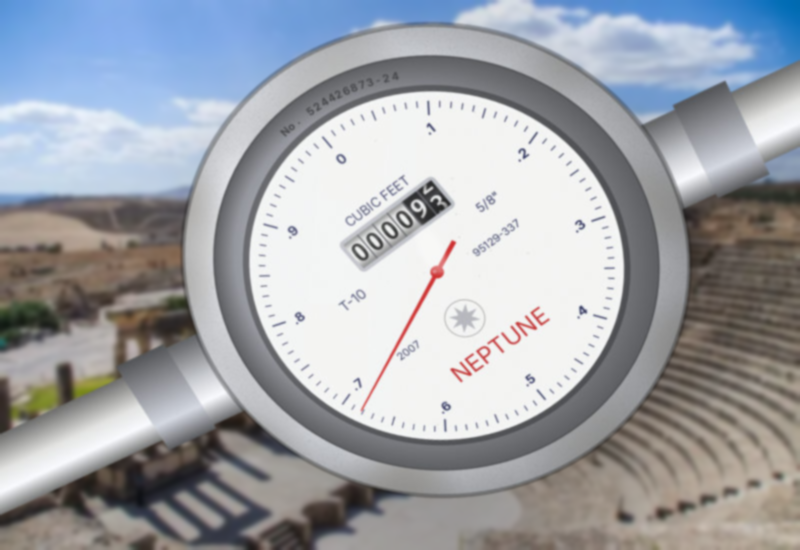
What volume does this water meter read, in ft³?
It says 92.68 ft³
